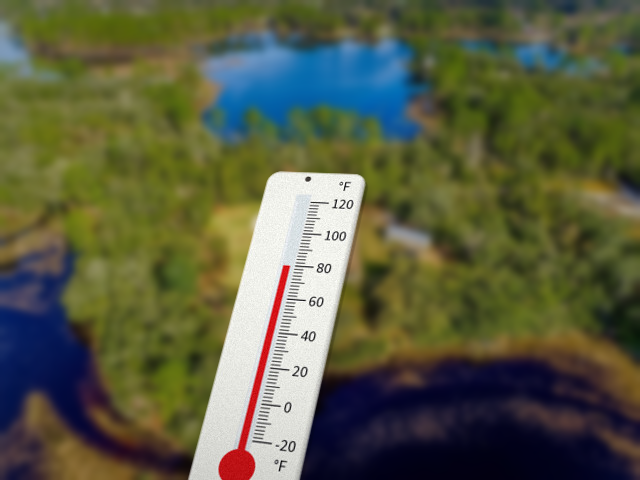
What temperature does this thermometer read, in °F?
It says 80 °F
